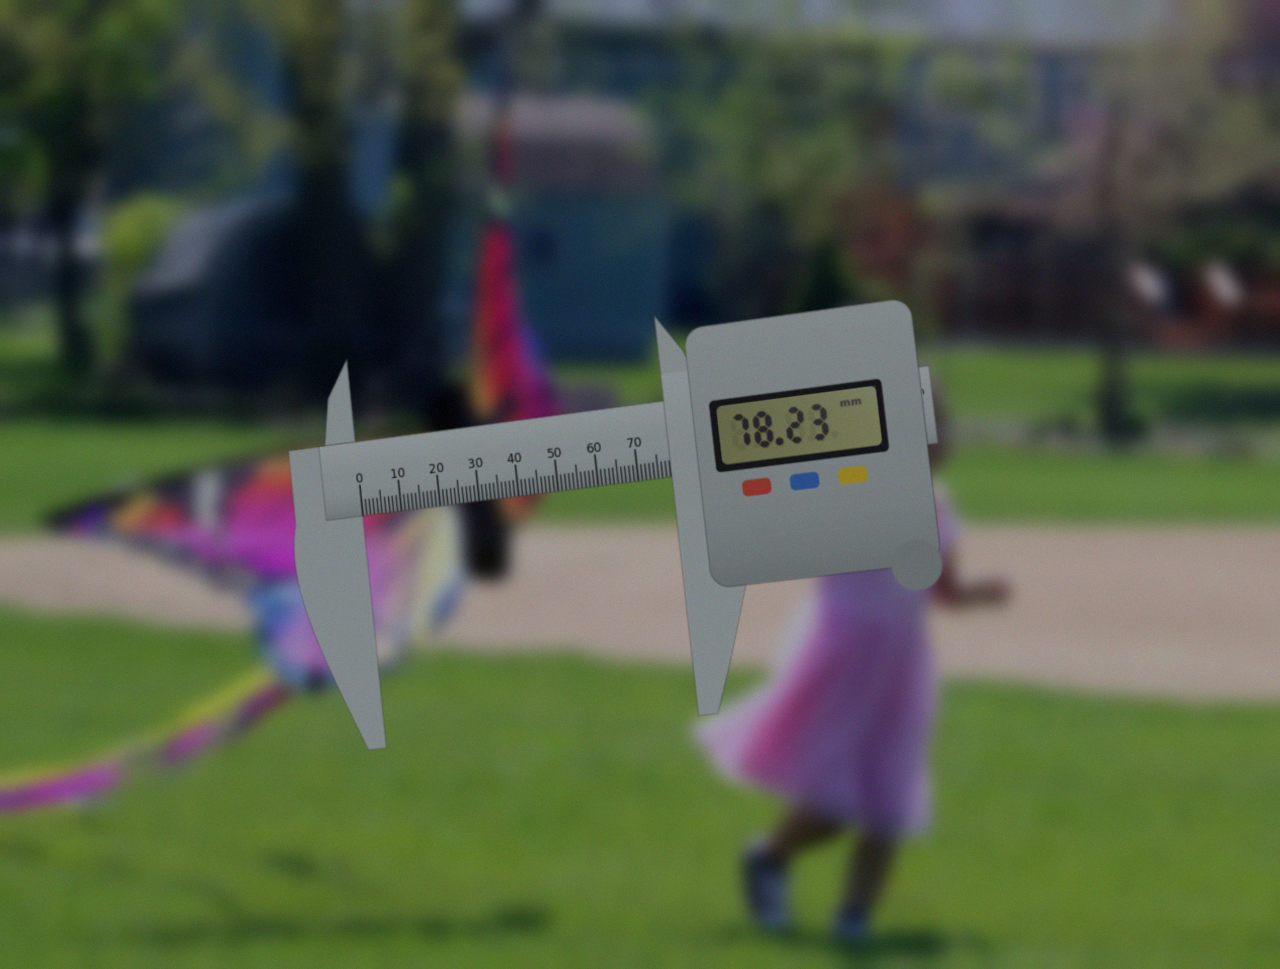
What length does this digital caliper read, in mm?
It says 78.23 mm
